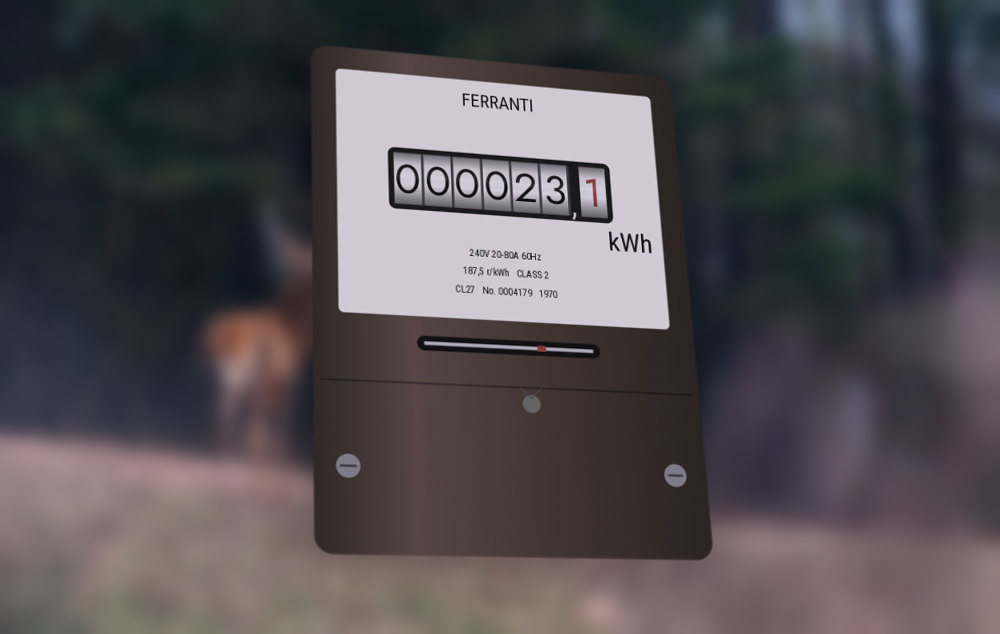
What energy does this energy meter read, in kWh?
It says 23.1 kWh
